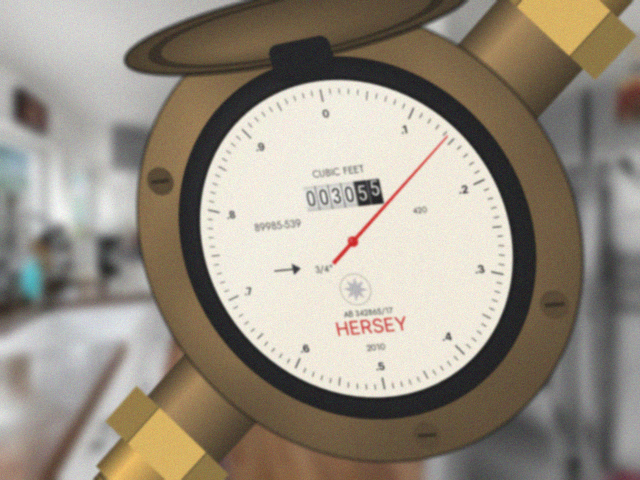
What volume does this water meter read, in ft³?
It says 3055.14 ft³
